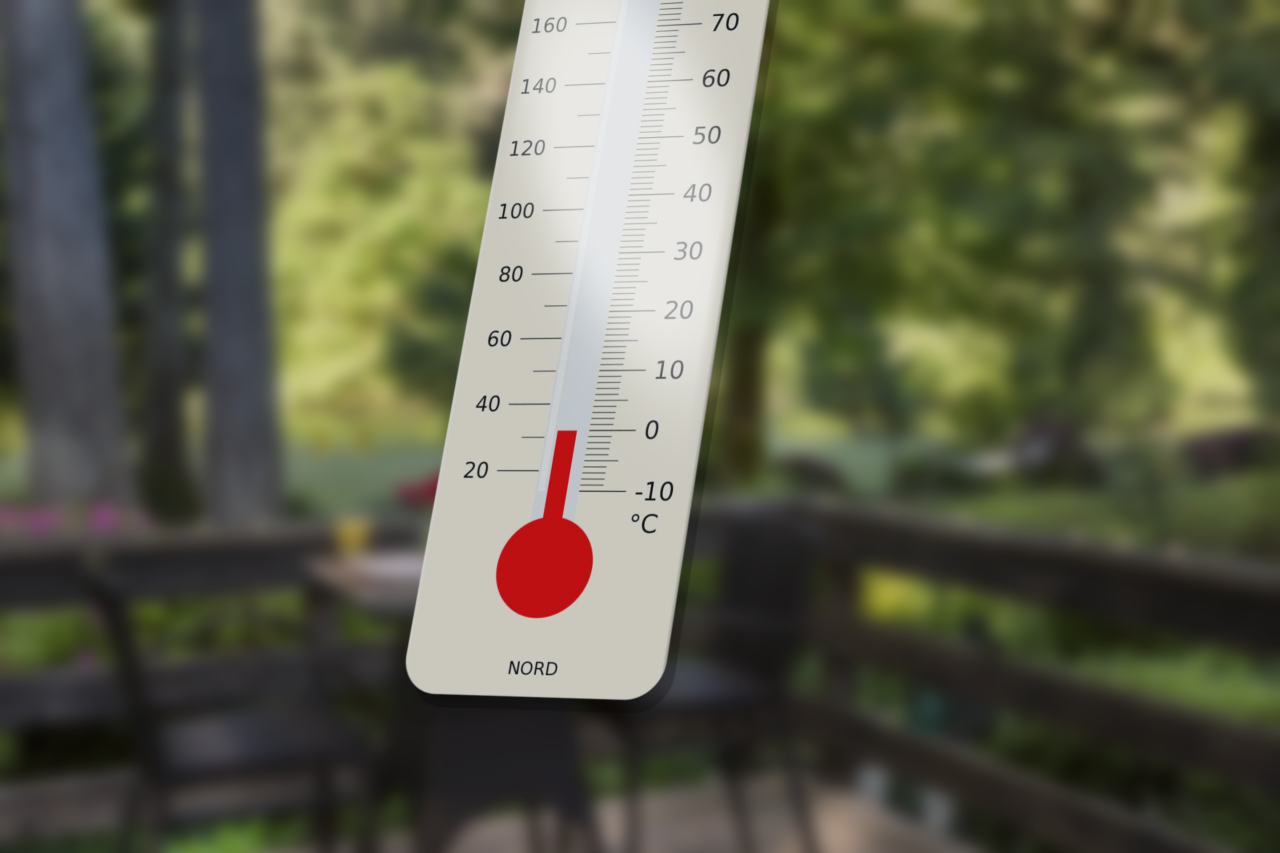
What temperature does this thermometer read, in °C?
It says 0 °C
